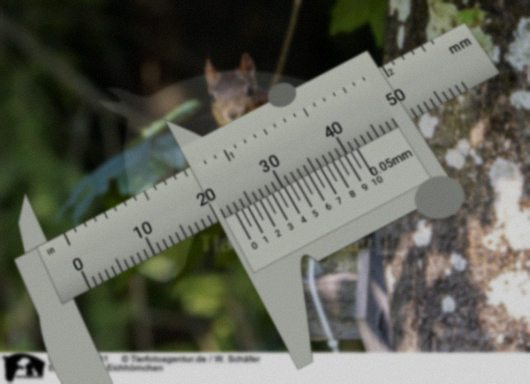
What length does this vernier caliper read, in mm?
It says 22.6 mm
